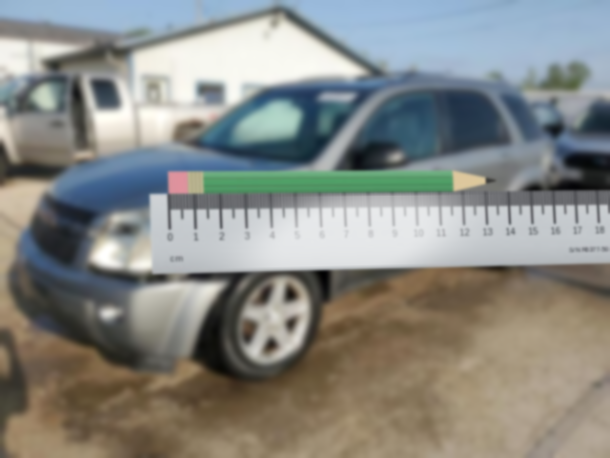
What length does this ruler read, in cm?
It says 13.5 cm
